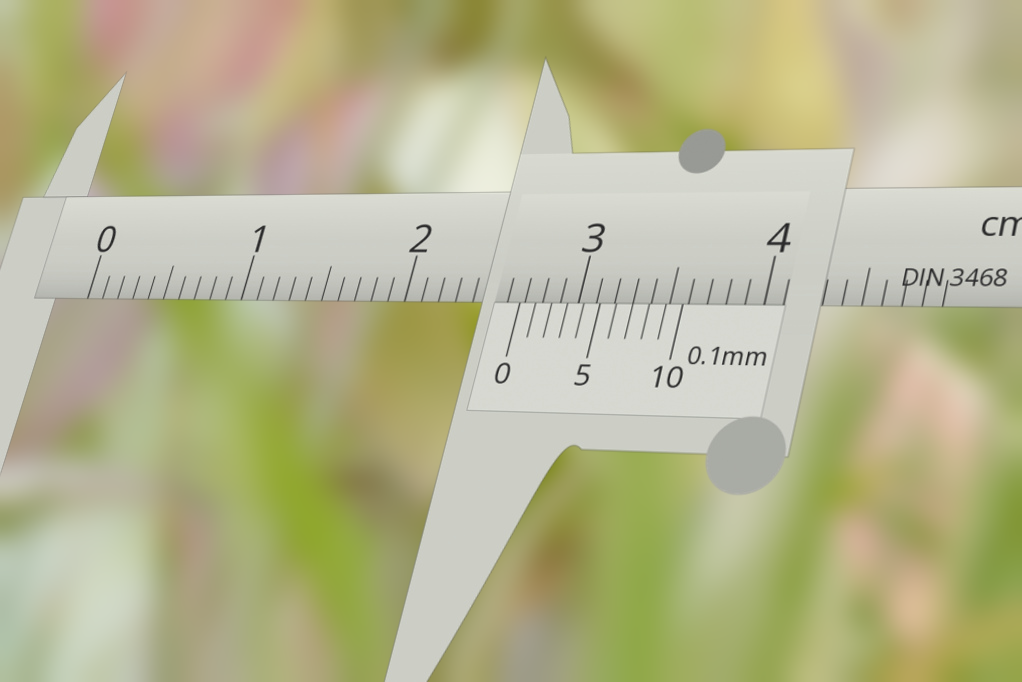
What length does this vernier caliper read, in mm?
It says 26.7 mm
